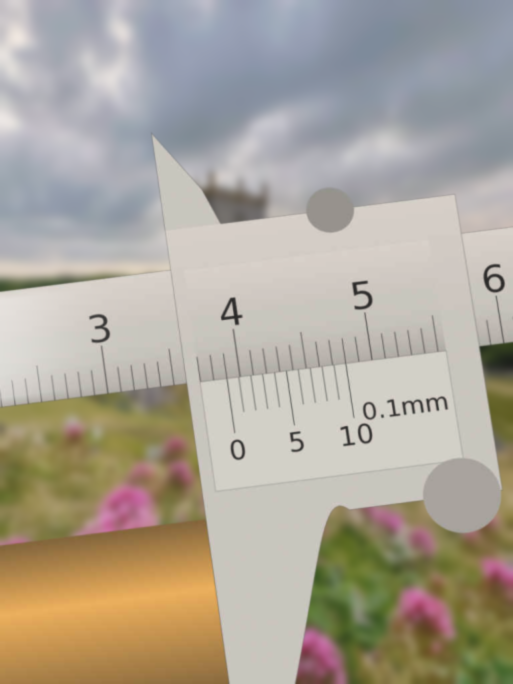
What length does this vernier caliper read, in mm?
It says 39.0 mm
